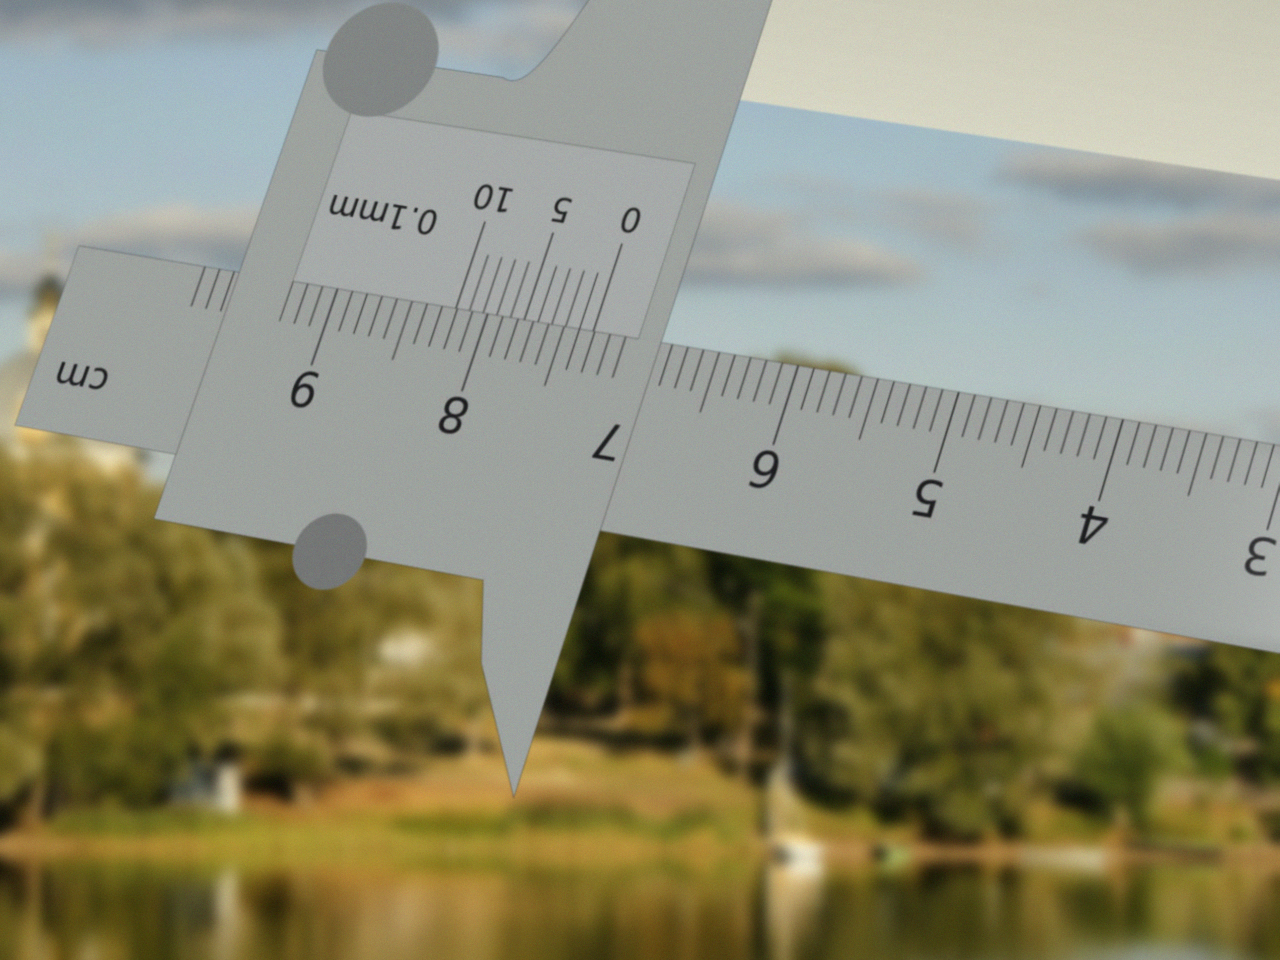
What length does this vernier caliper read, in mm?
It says 73.1 mm
